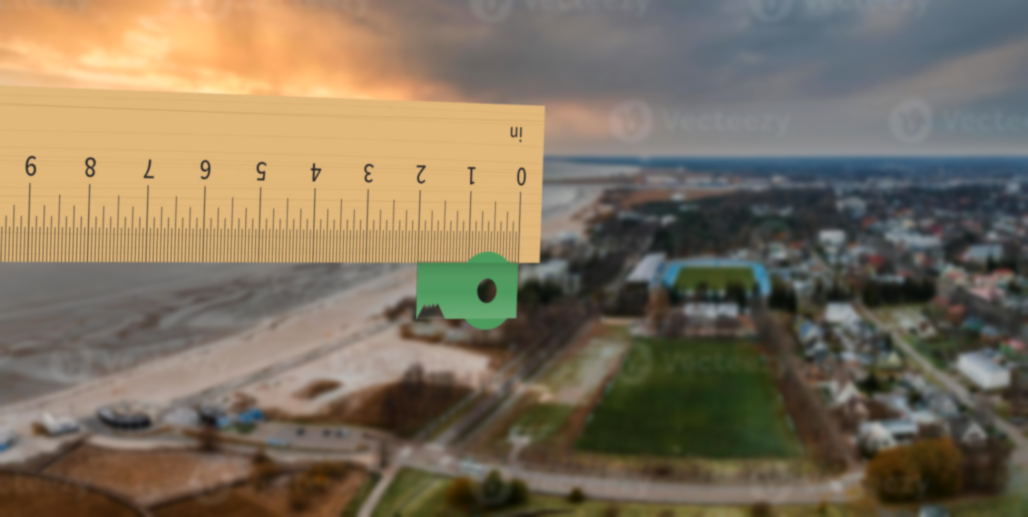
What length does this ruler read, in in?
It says 2 in
